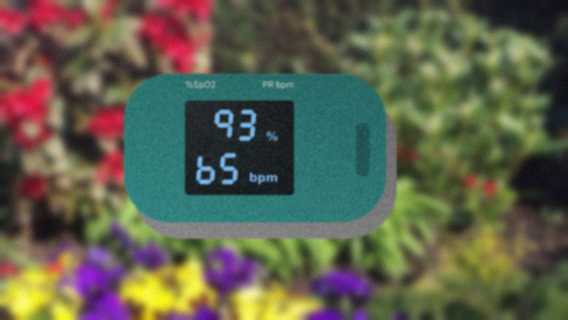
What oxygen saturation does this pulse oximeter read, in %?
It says 93 %
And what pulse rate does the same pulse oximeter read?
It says 65 bpm
